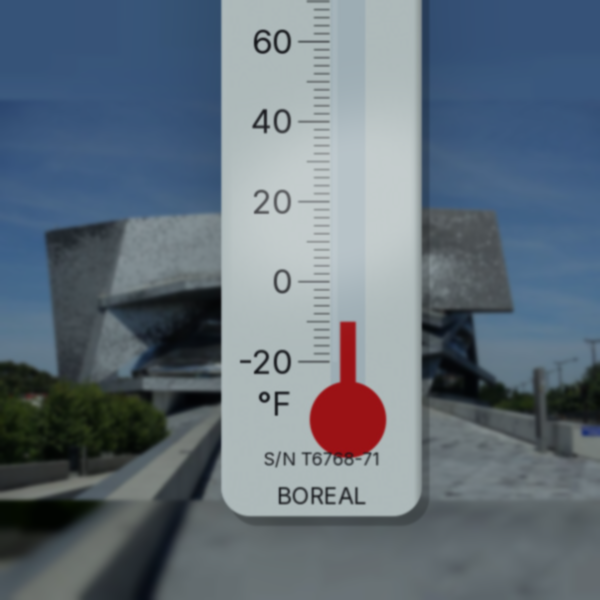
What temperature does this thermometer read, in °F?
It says -10 °F
